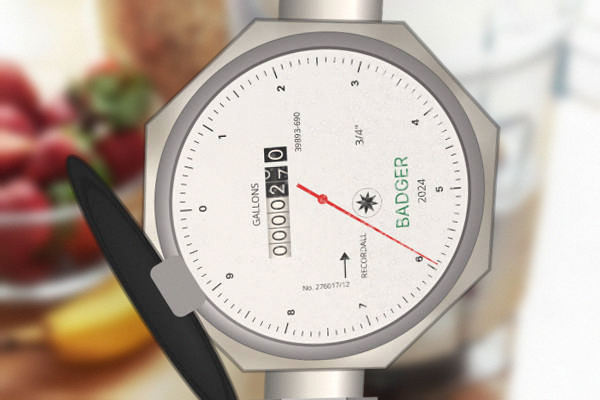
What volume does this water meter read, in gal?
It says 265.9 gal
